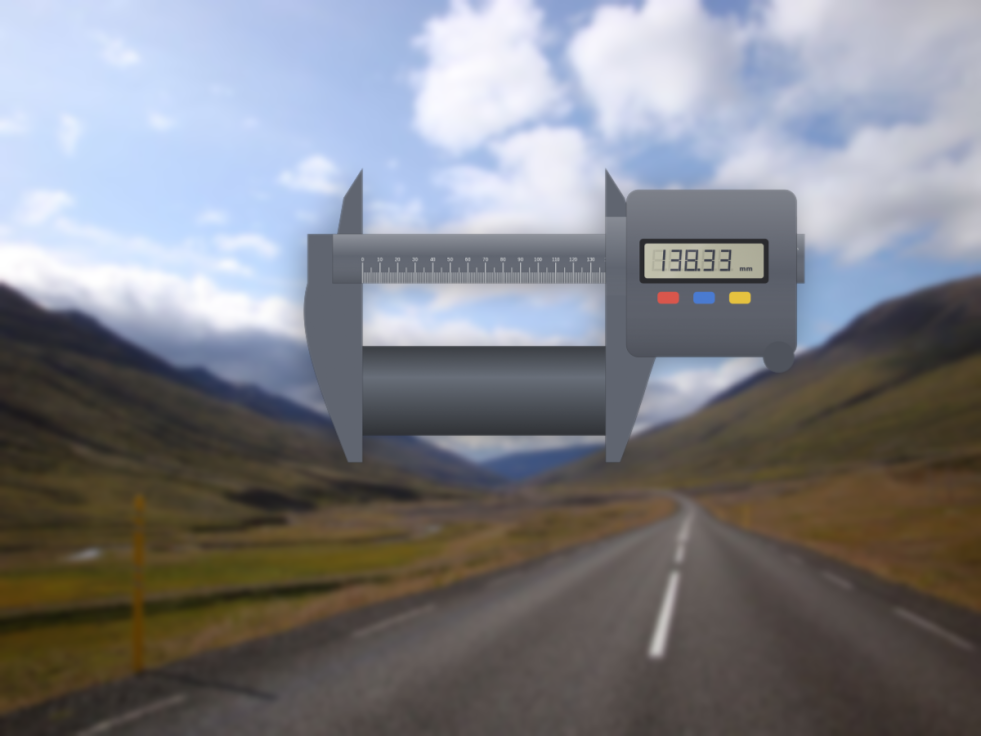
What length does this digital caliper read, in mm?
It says 138.33 mm
